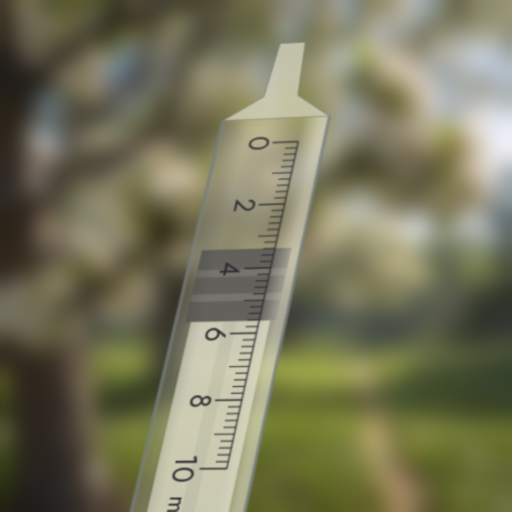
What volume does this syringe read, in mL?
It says 3.4 mL
